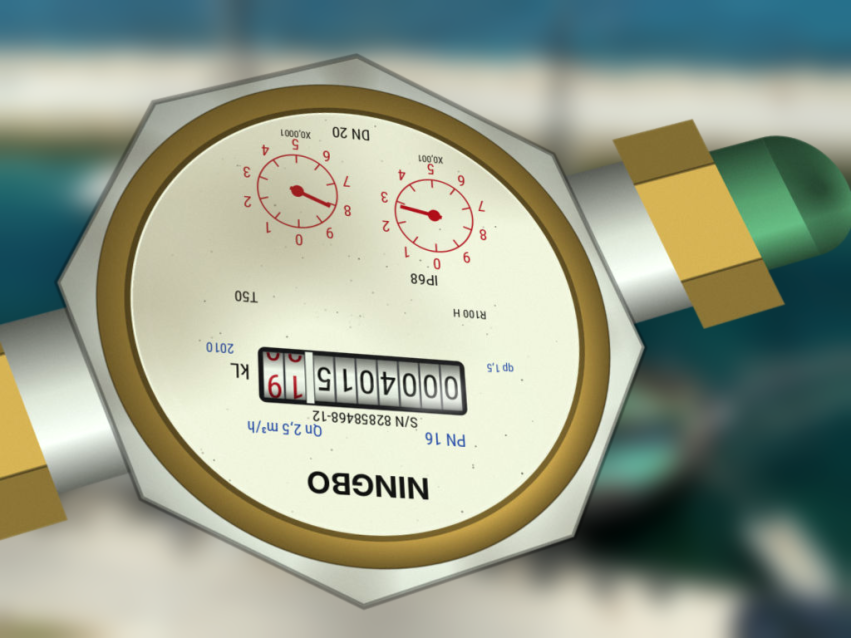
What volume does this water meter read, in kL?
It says 4015.1928 kL
